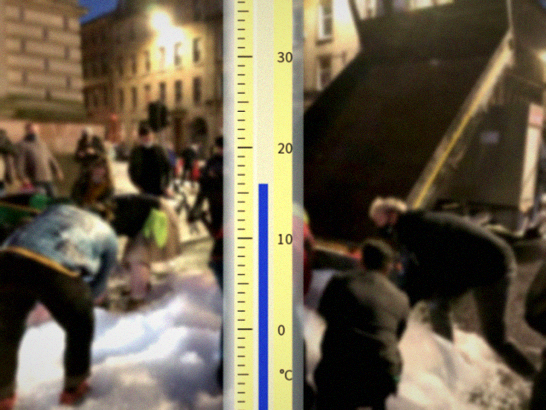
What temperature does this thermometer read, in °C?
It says 16 °C
